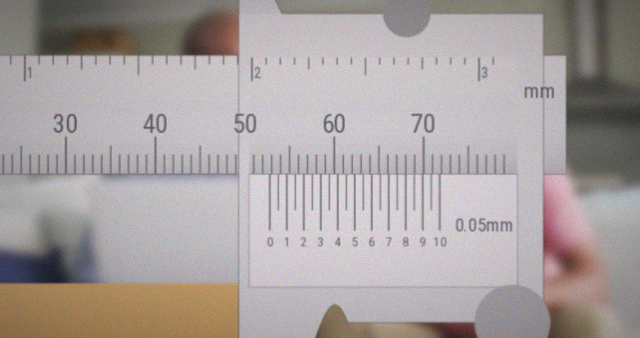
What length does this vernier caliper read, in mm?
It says 52.8 mm
